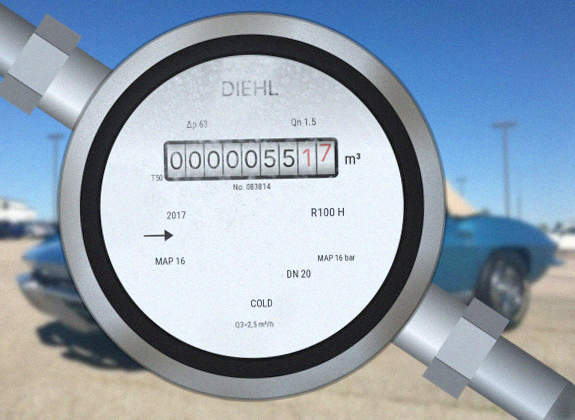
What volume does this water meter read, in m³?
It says 55.17 m³
